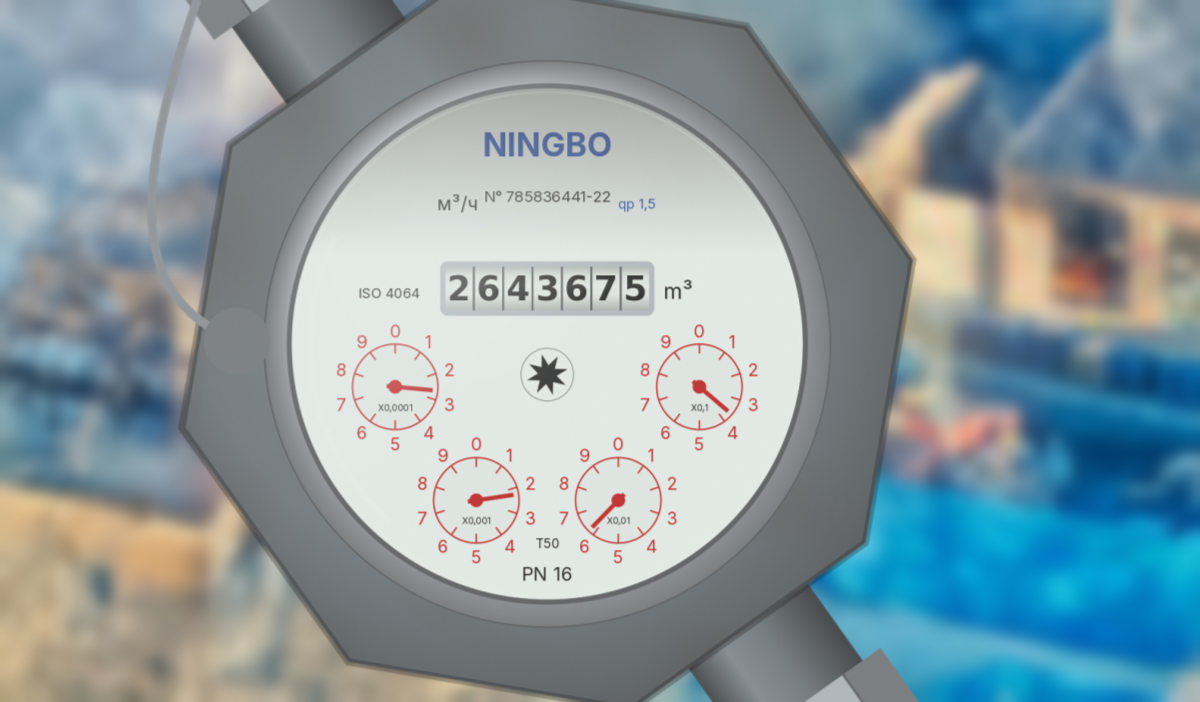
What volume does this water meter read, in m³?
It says 2643675.3622 m³
